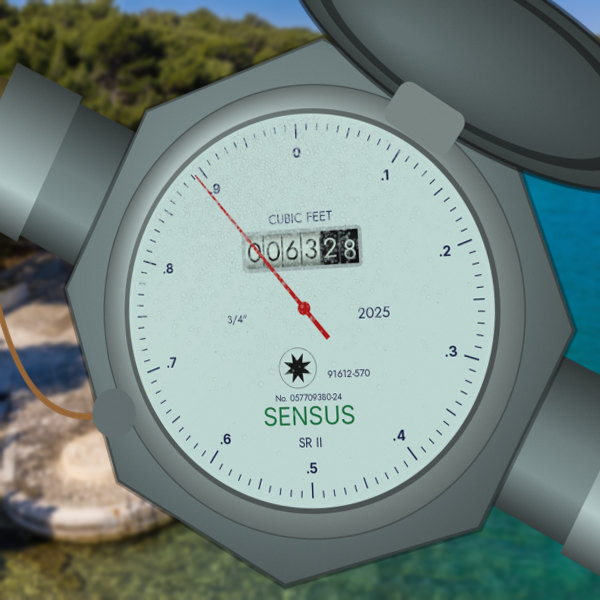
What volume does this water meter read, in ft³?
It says 6327.89 ft³
